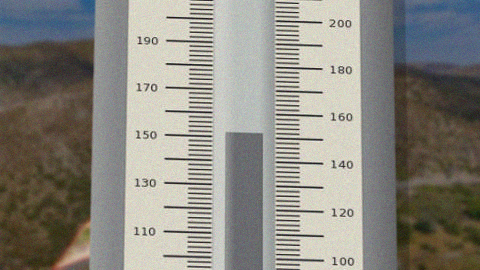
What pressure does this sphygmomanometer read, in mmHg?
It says 152 mmHg
